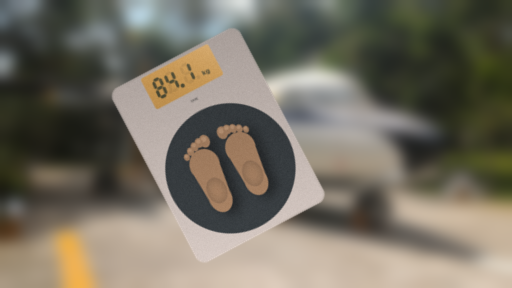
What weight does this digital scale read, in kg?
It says 84.1 kg
